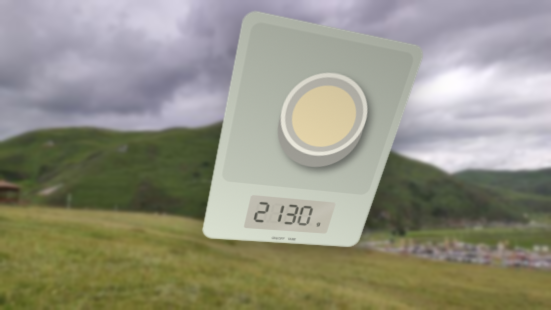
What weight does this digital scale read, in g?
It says 2130 g
